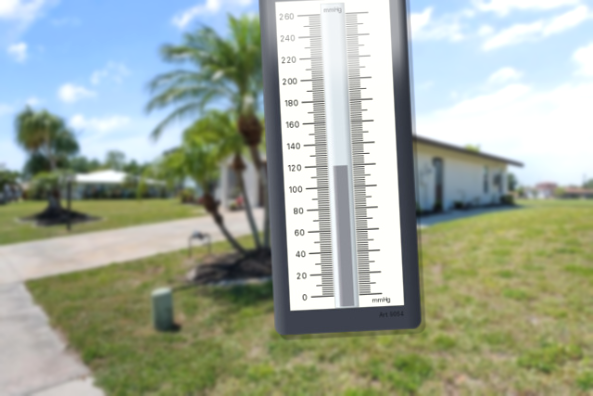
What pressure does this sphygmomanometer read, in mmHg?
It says 120 mmHg
